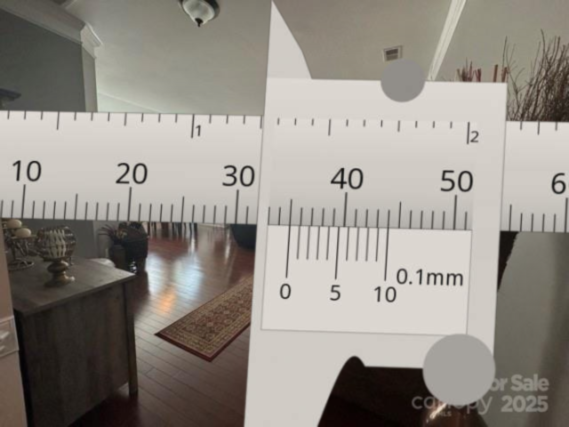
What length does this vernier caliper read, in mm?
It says 35.0 mm
